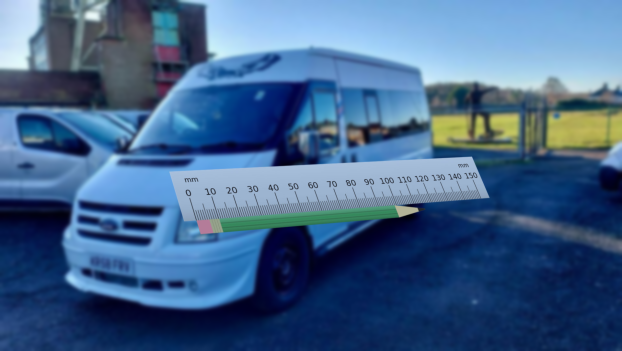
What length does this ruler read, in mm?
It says 115 mm
